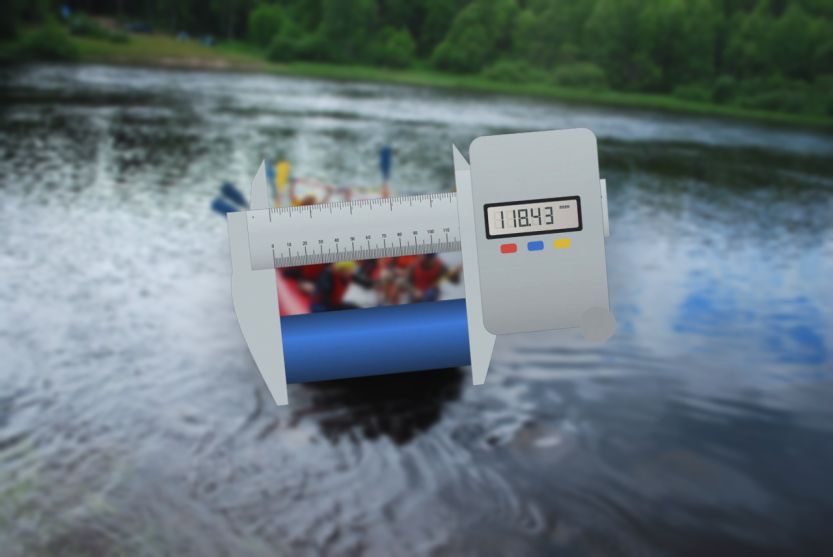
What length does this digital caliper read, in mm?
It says 118.43 mm
